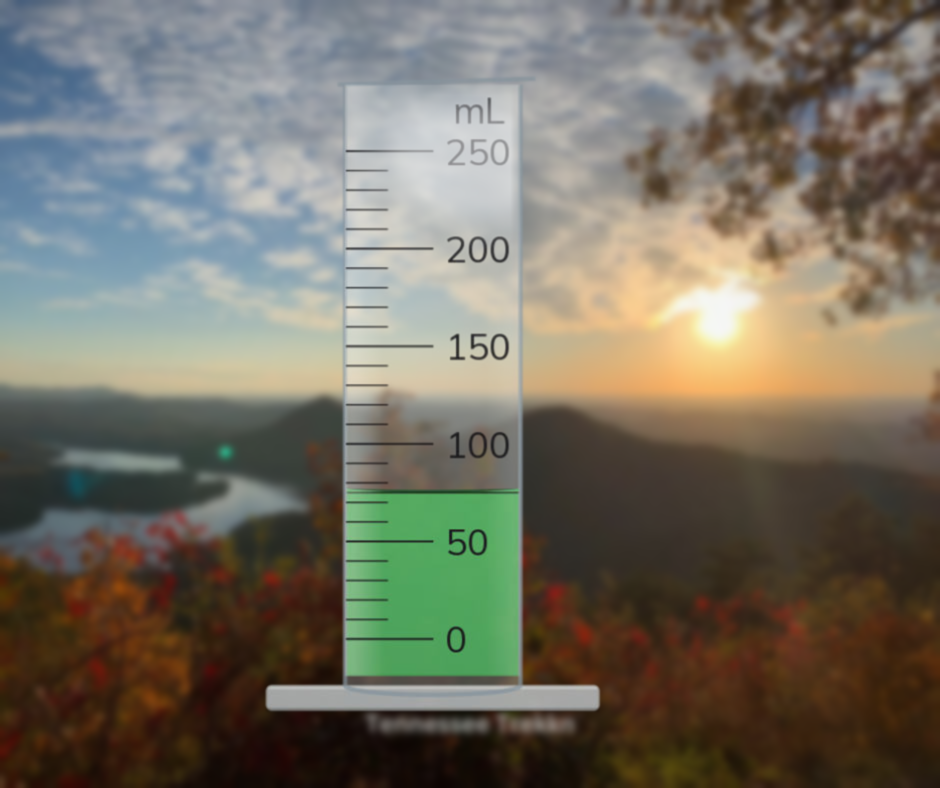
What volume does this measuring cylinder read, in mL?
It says 75 mL
